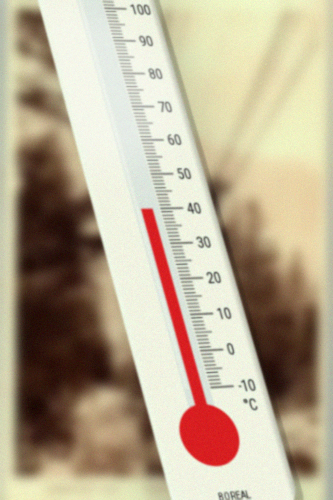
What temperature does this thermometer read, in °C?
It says 40 °C
